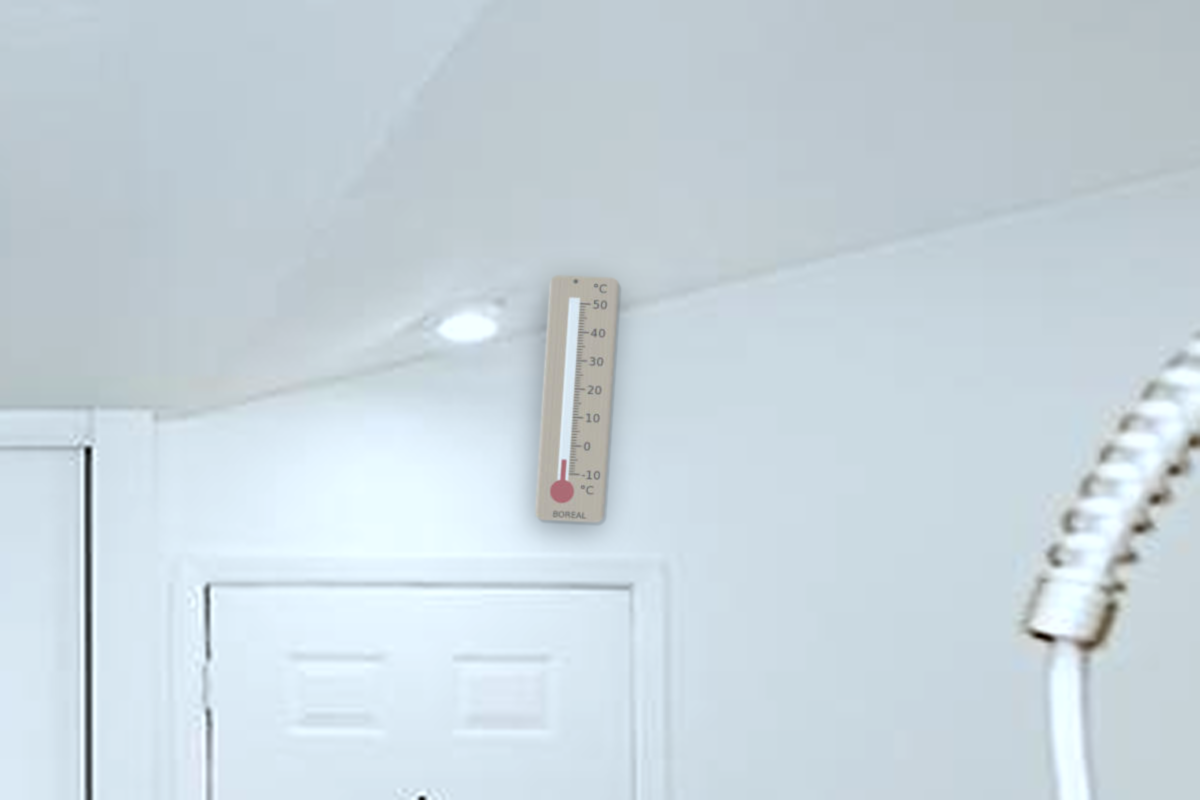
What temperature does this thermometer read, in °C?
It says -5 °C
